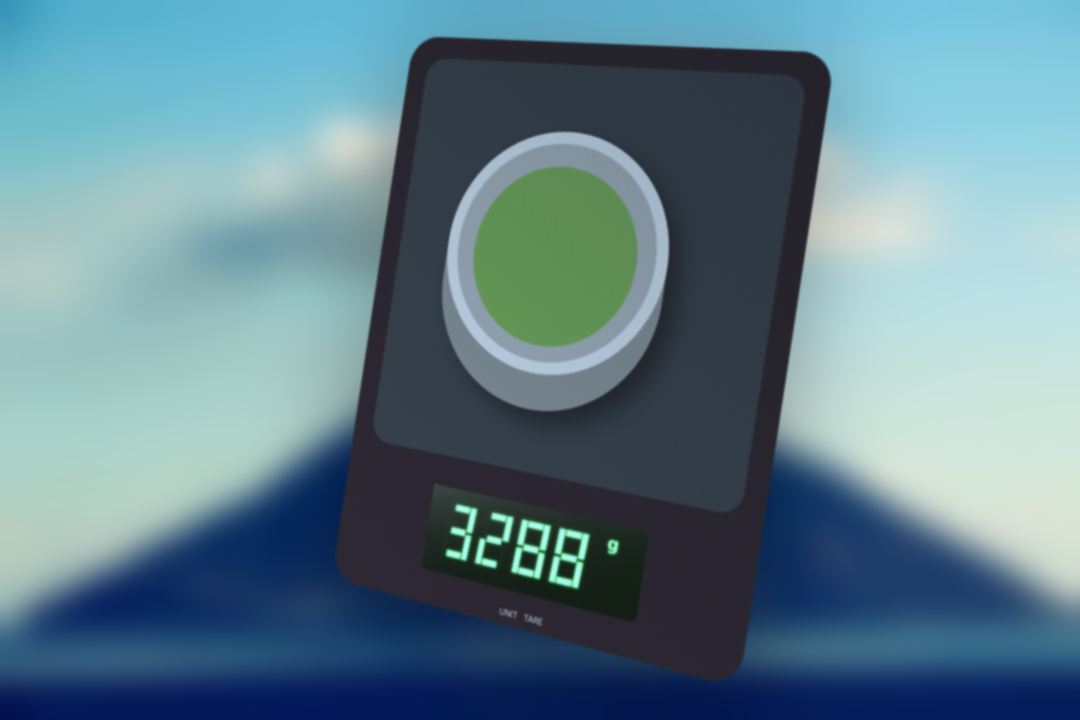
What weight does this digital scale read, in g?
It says 3288 g
